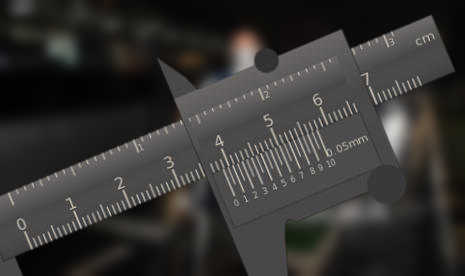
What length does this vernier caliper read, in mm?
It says 38.8 mm
